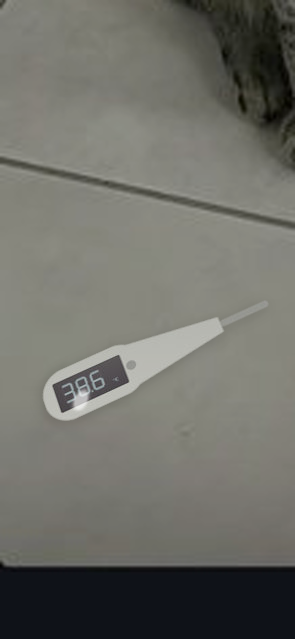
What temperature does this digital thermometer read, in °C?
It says 38.6 °C
